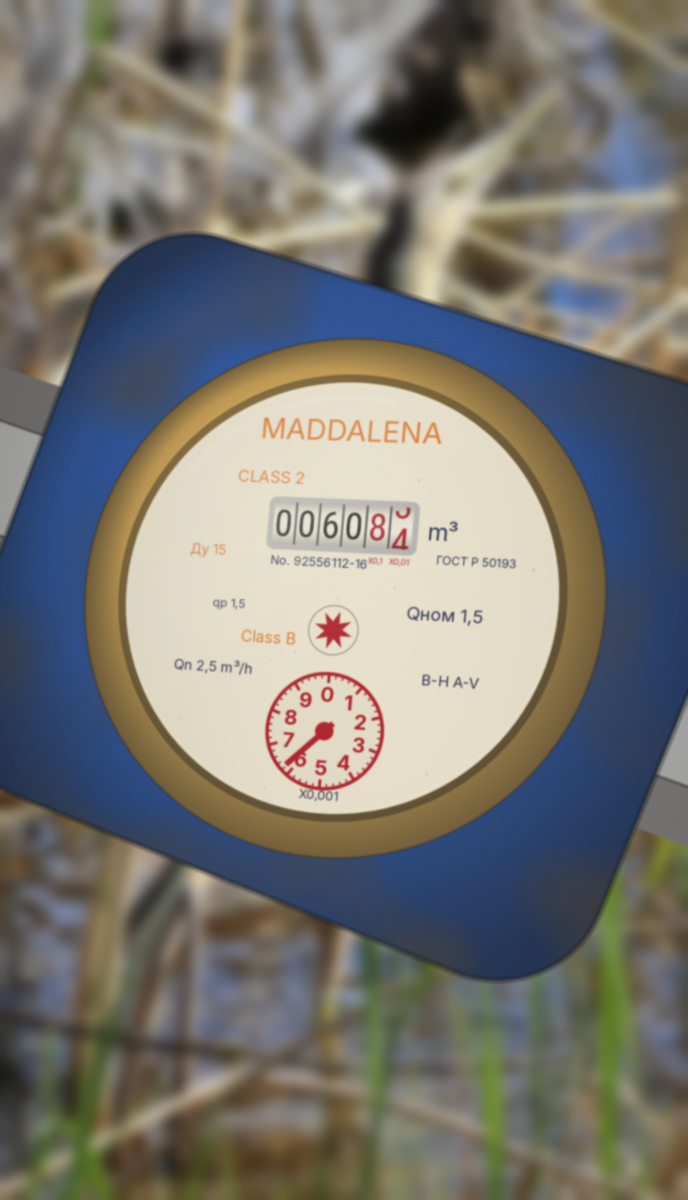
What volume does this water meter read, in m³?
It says 60.836 m³
